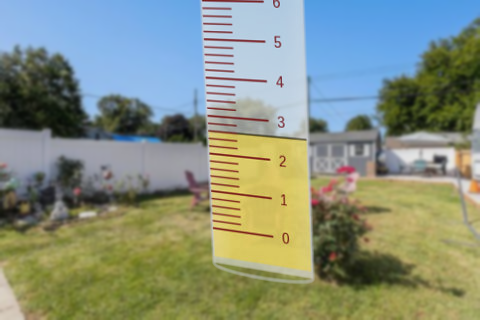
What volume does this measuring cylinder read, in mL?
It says 2.6 mL
